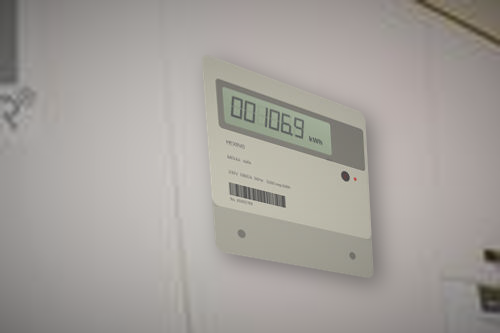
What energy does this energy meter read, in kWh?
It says 106.9 kWh
